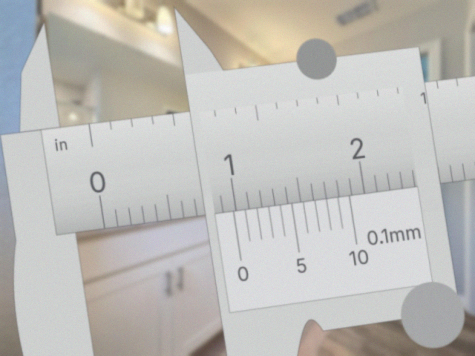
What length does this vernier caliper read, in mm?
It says 9.8 mm
